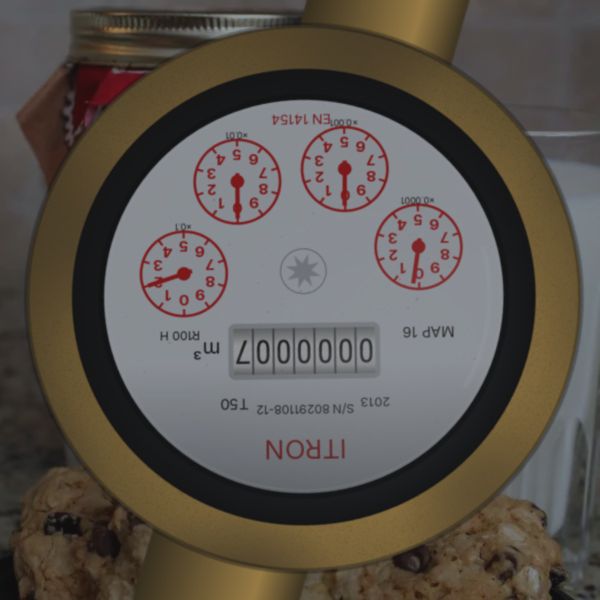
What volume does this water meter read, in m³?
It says 7.2000 m³
